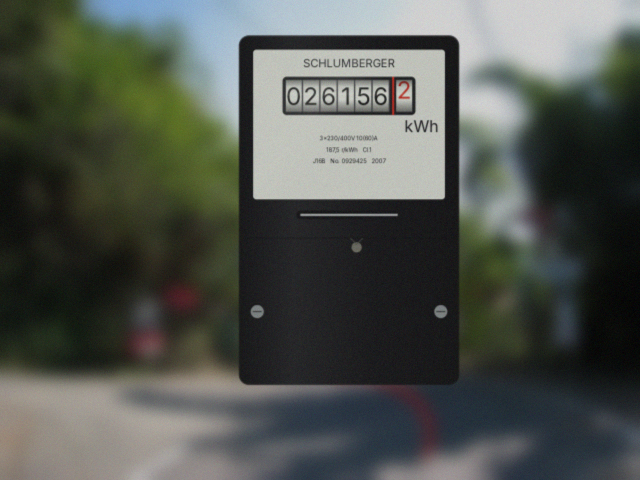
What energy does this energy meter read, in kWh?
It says 26156.2 kWh
